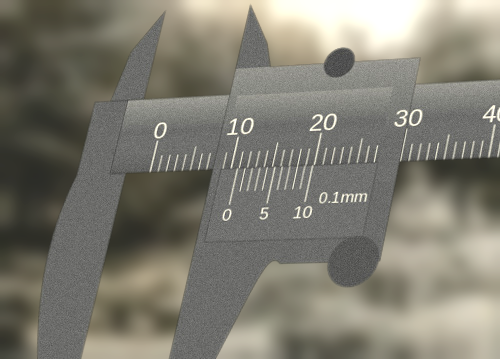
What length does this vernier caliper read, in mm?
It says 10.8 mm
